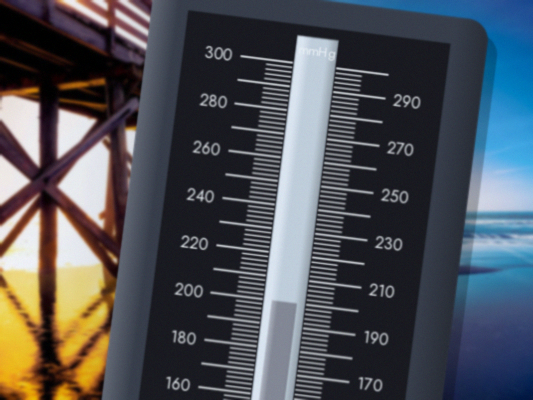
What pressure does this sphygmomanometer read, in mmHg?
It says 200 mmHg
